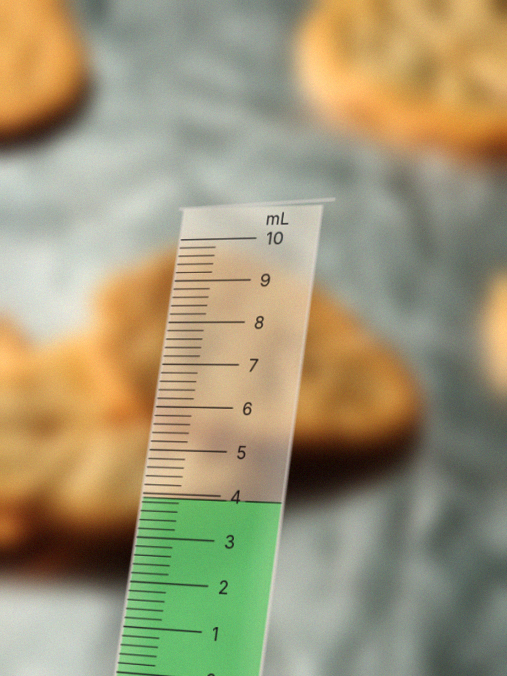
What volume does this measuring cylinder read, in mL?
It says 3.9 mL
